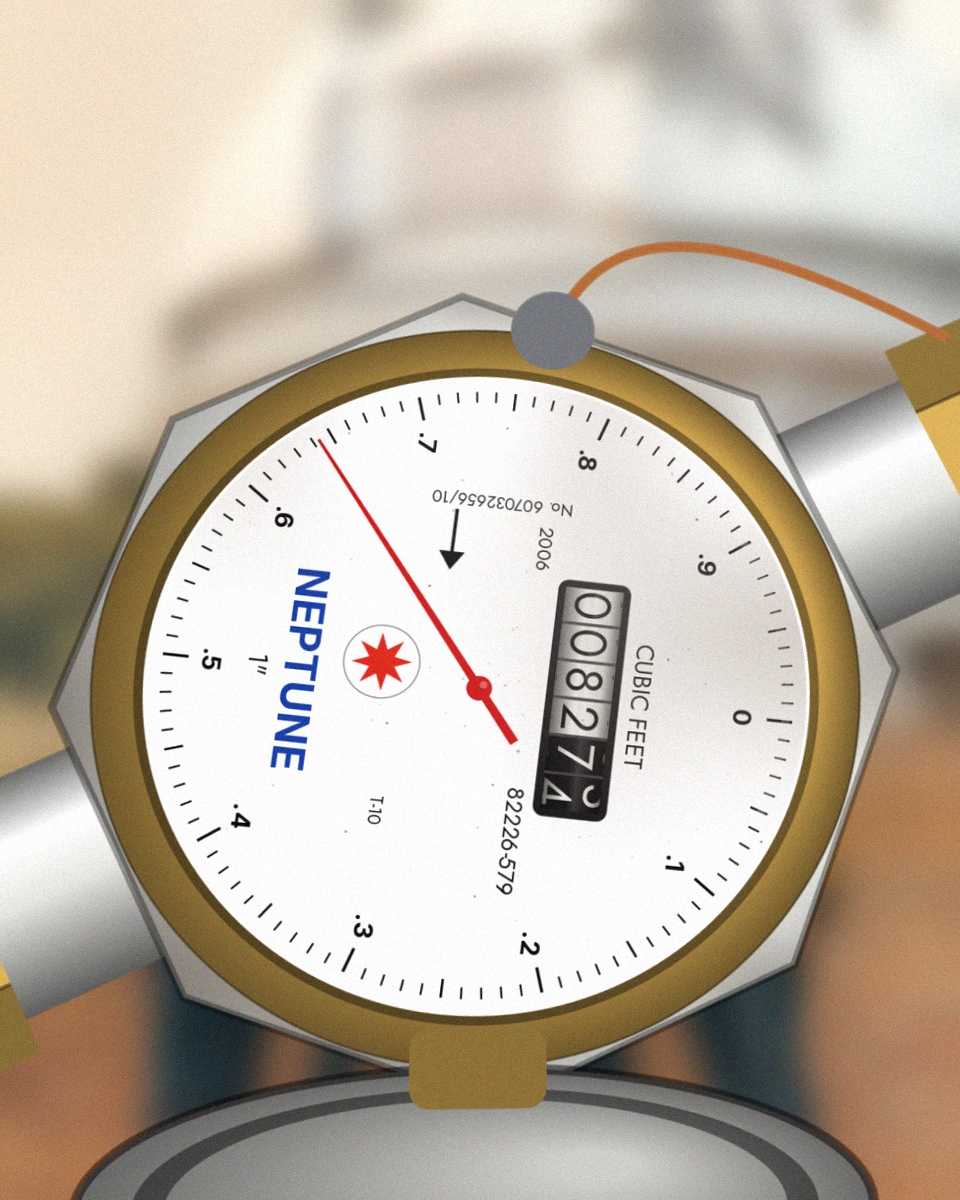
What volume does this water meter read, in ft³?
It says 8273.64 ft³
